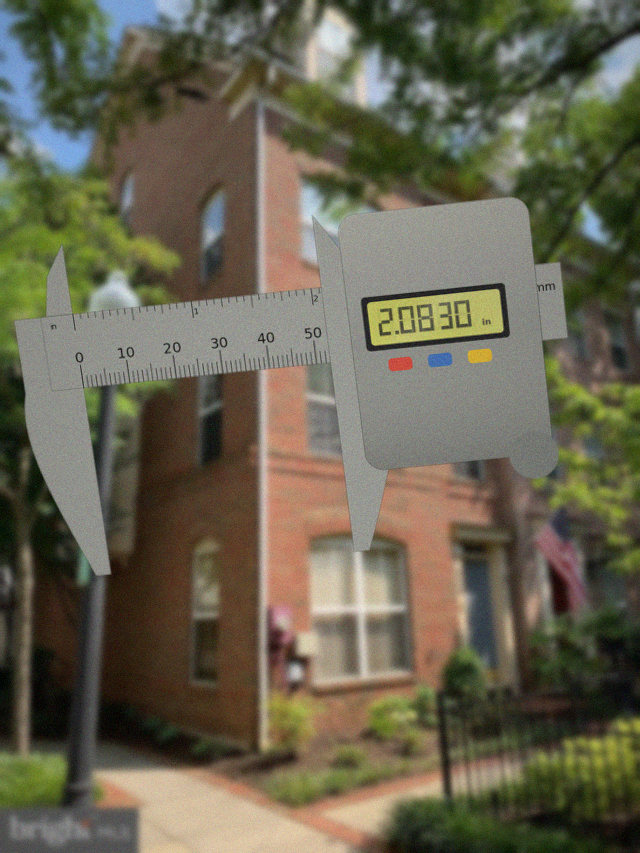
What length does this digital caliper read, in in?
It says 2.0830 in
